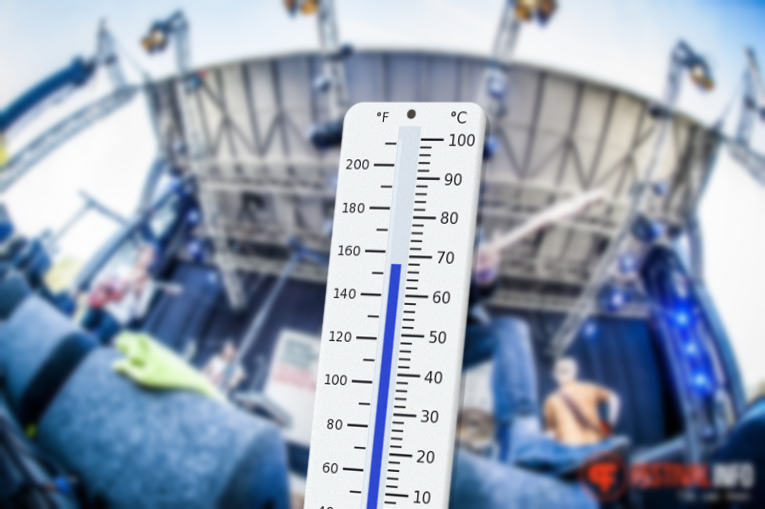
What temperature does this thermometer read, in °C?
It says 68 °C
